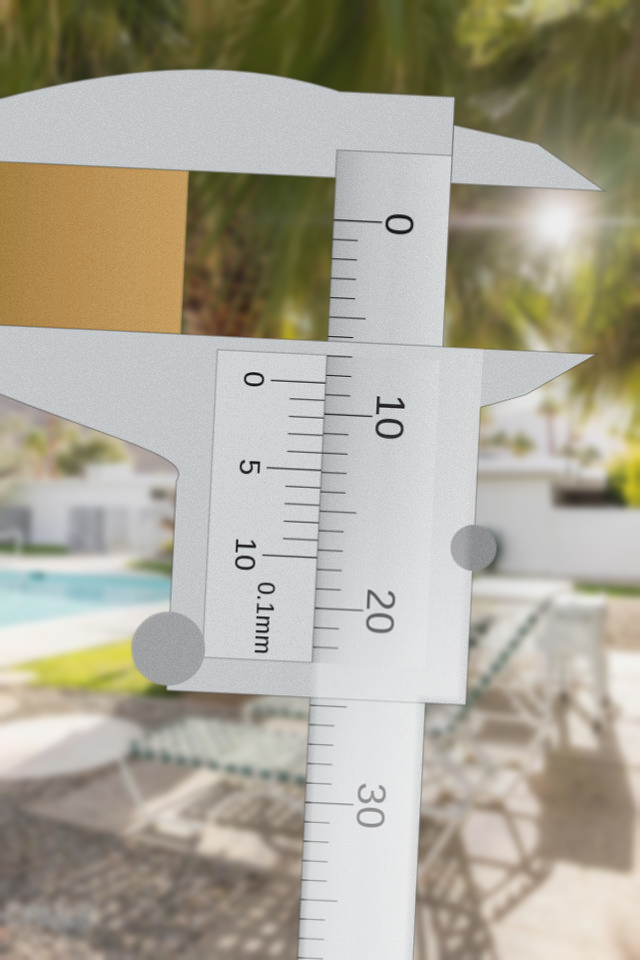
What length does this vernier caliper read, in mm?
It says 8.4 mm
